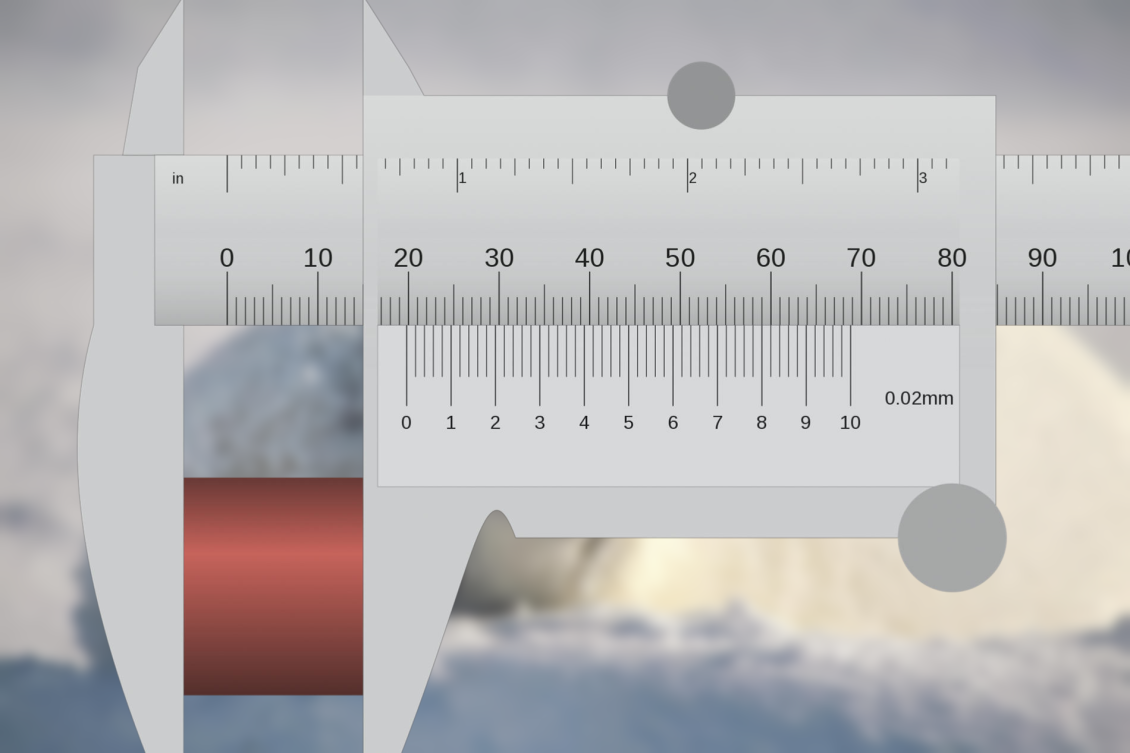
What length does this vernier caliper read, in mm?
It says 19.8 mm
